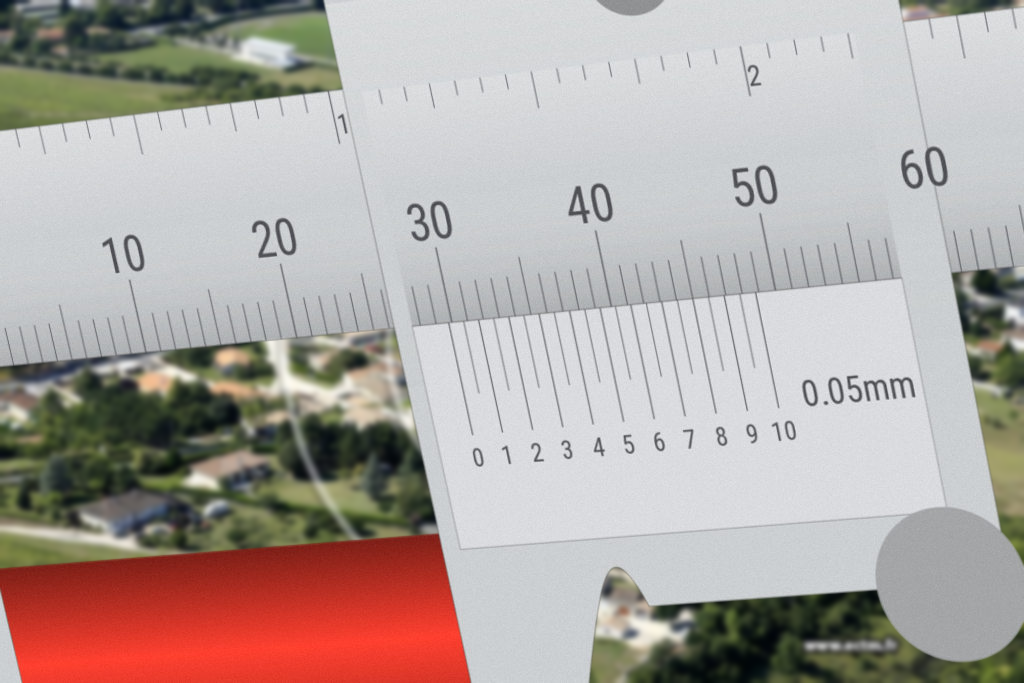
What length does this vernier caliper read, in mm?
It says 29.8 mm
